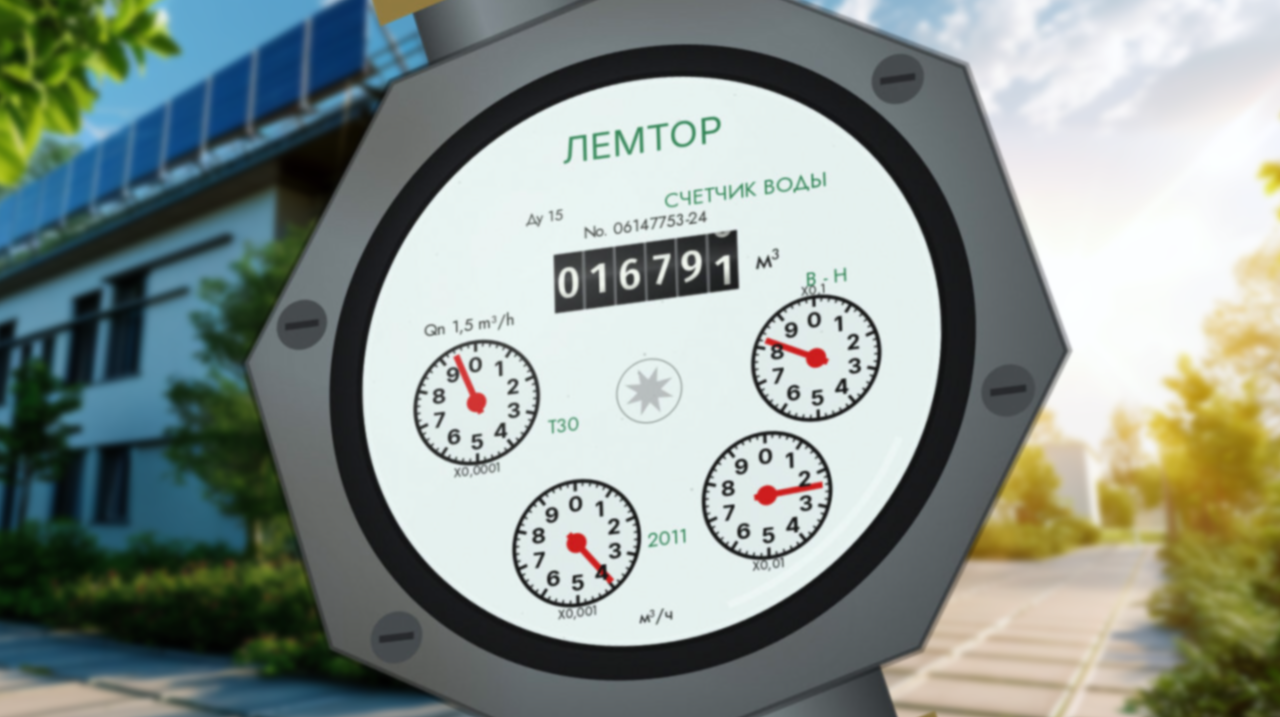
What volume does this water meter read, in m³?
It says 16790.8239 m³
